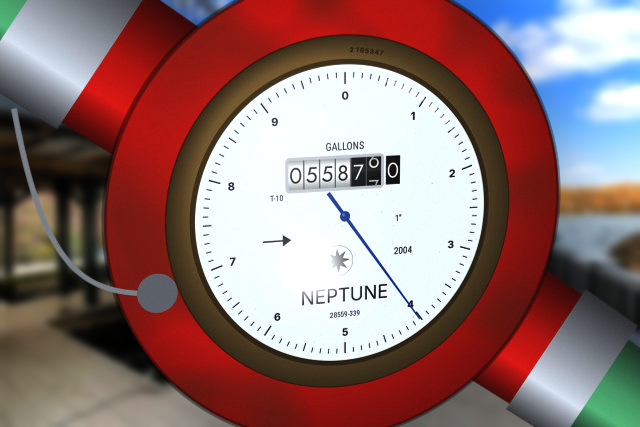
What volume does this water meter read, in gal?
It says 558764.0 gal
